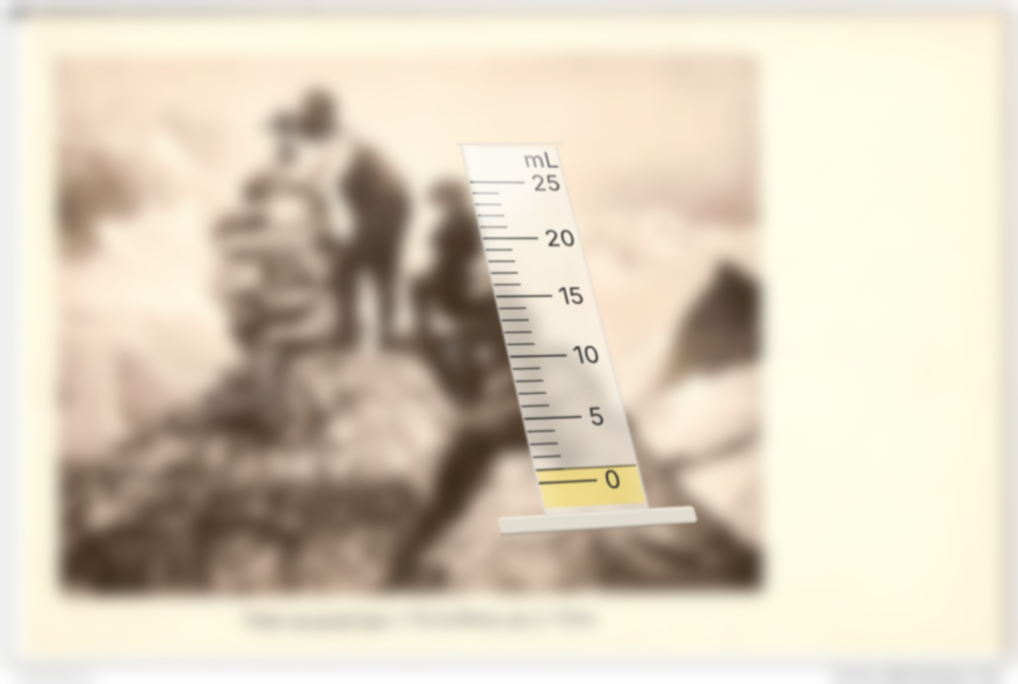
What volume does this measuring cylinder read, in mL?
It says 1 mL
